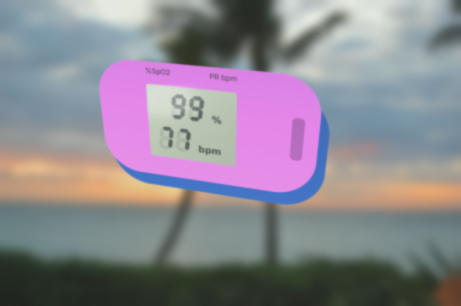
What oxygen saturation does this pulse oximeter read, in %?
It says 99 %
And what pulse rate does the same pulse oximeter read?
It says 77 bpm
